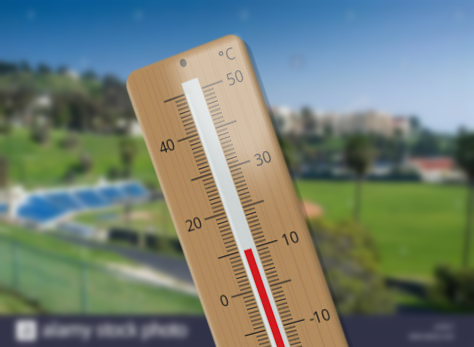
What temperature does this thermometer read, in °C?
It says 10 °C
